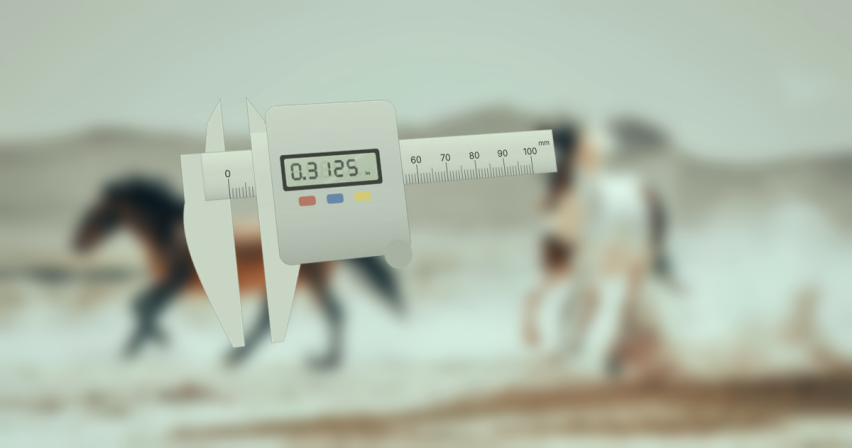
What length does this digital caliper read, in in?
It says 0.3125 in
